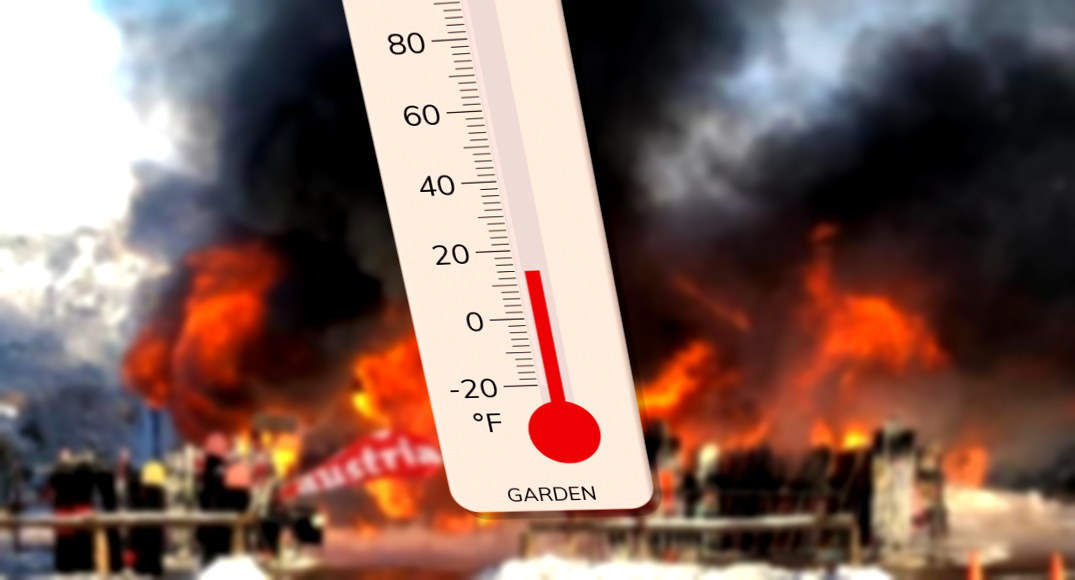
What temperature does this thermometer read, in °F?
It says 14 °F
